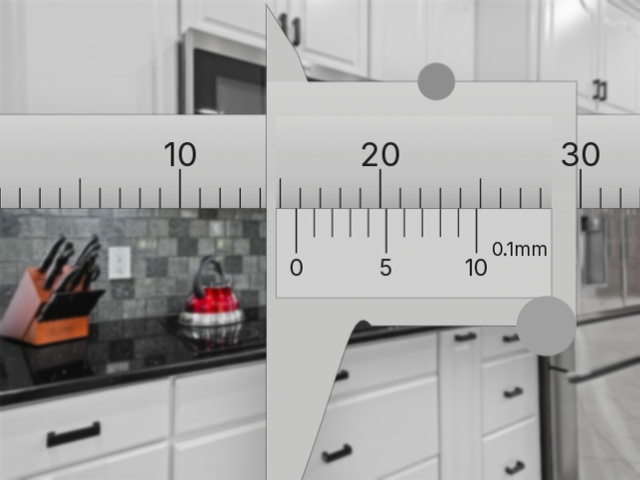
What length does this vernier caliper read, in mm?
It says 15.8 mm
